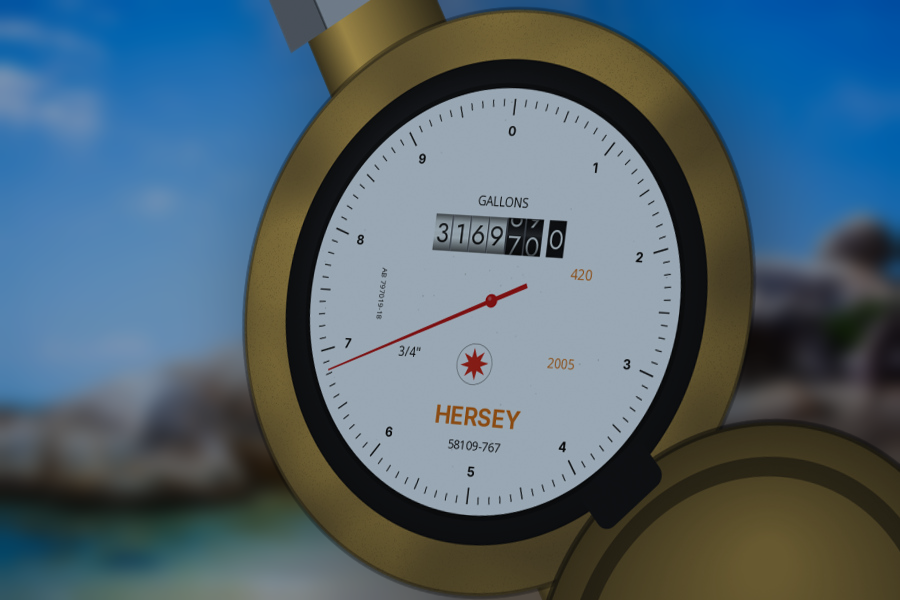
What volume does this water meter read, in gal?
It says 3169696.8 gal
